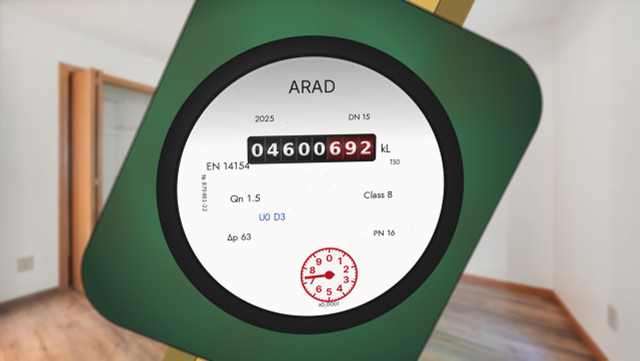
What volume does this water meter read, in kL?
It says 4600.6927 kL
